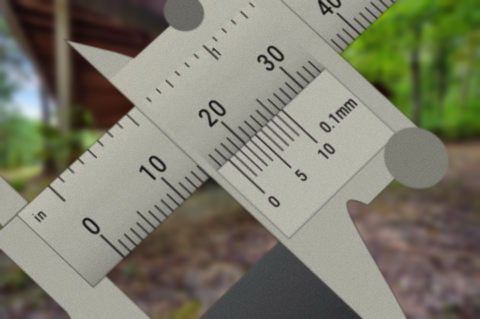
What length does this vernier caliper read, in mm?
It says 17.2 mm
